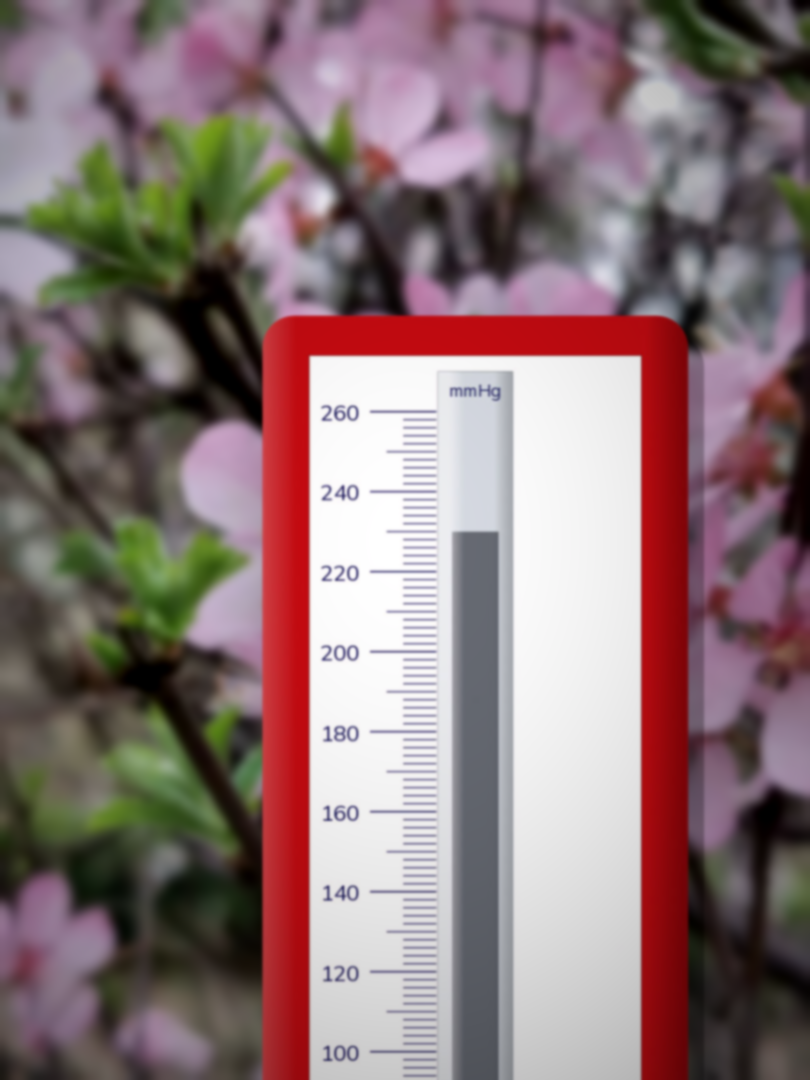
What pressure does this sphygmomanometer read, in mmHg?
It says 230 mmHg
